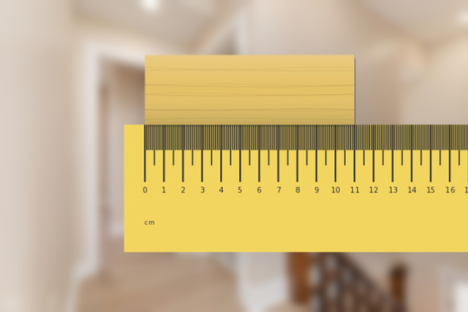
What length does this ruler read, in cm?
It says 11 cm
